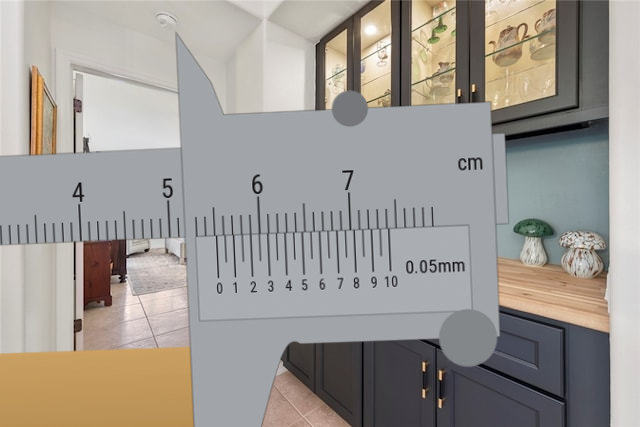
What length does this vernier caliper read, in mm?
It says 55.2 mm
